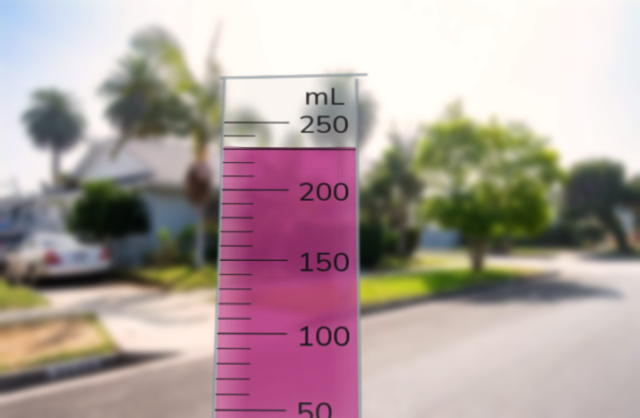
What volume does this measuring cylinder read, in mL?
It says 230 mL
